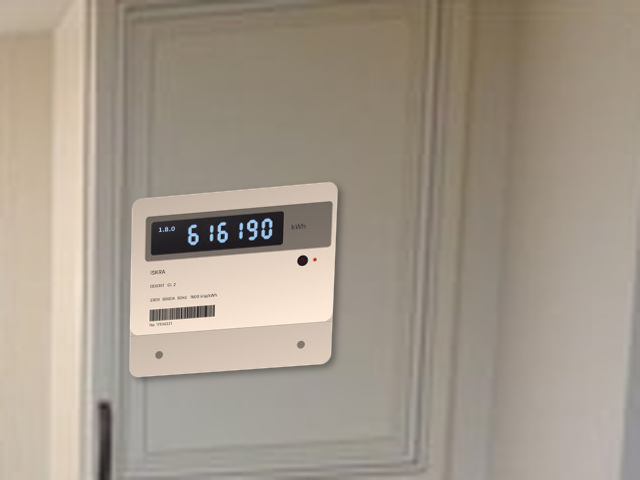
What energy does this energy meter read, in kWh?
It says 616190 kWh
